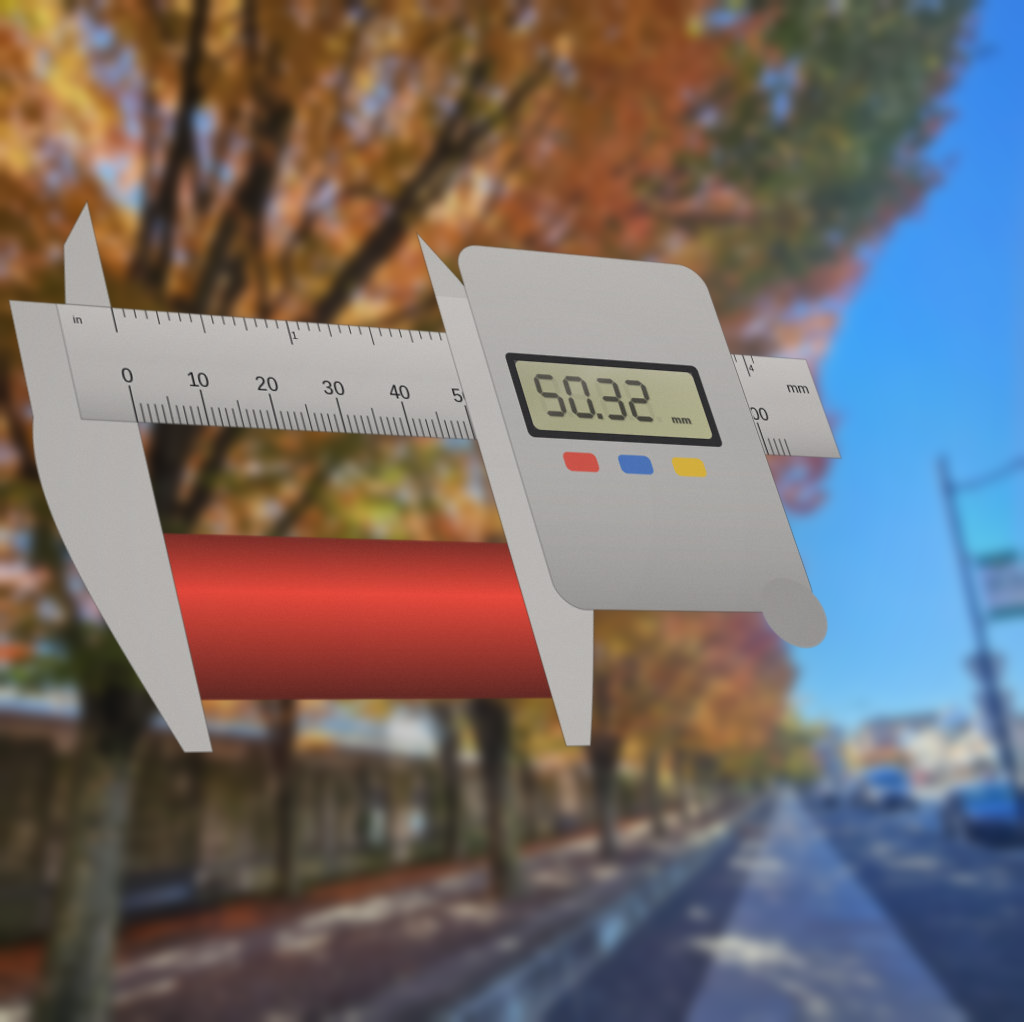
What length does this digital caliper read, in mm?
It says 50.32 mm
